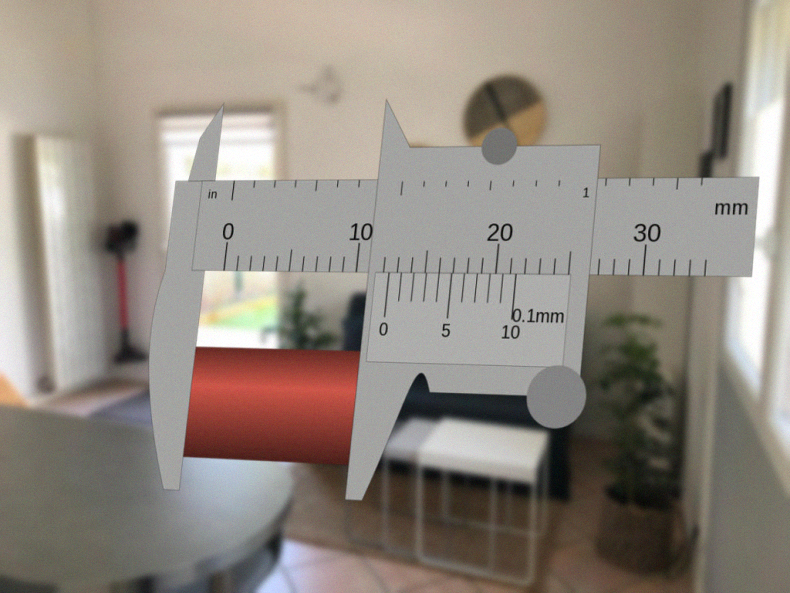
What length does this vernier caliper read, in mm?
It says 12.4 mm
